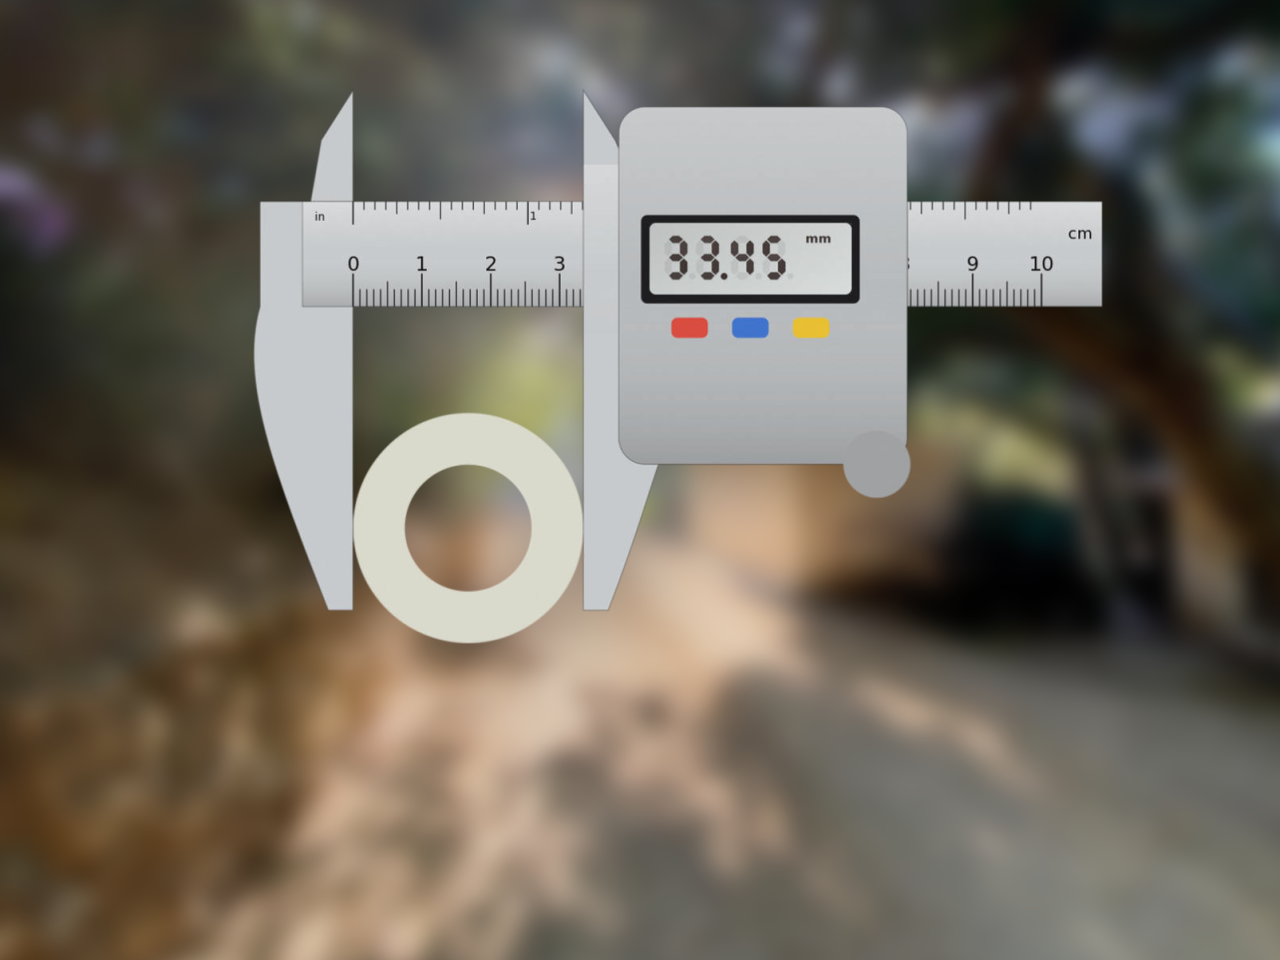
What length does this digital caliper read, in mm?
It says 33.45 mm
